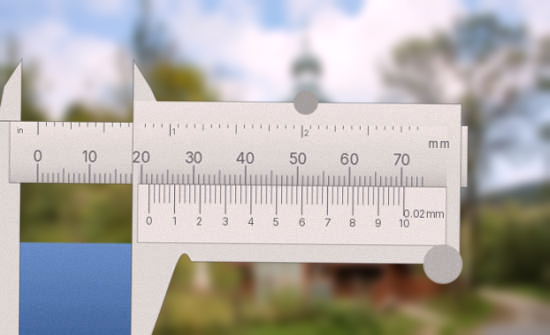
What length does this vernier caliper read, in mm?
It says 21.5 mm
